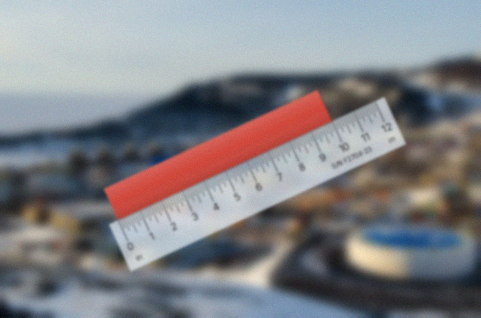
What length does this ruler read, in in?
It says 10 in
